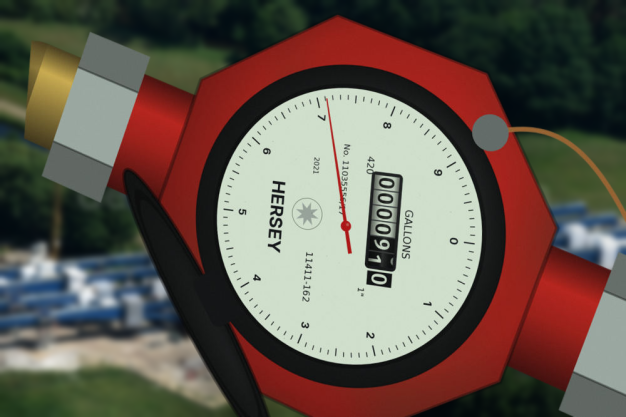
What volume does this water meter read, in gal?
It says 907.1 gal
